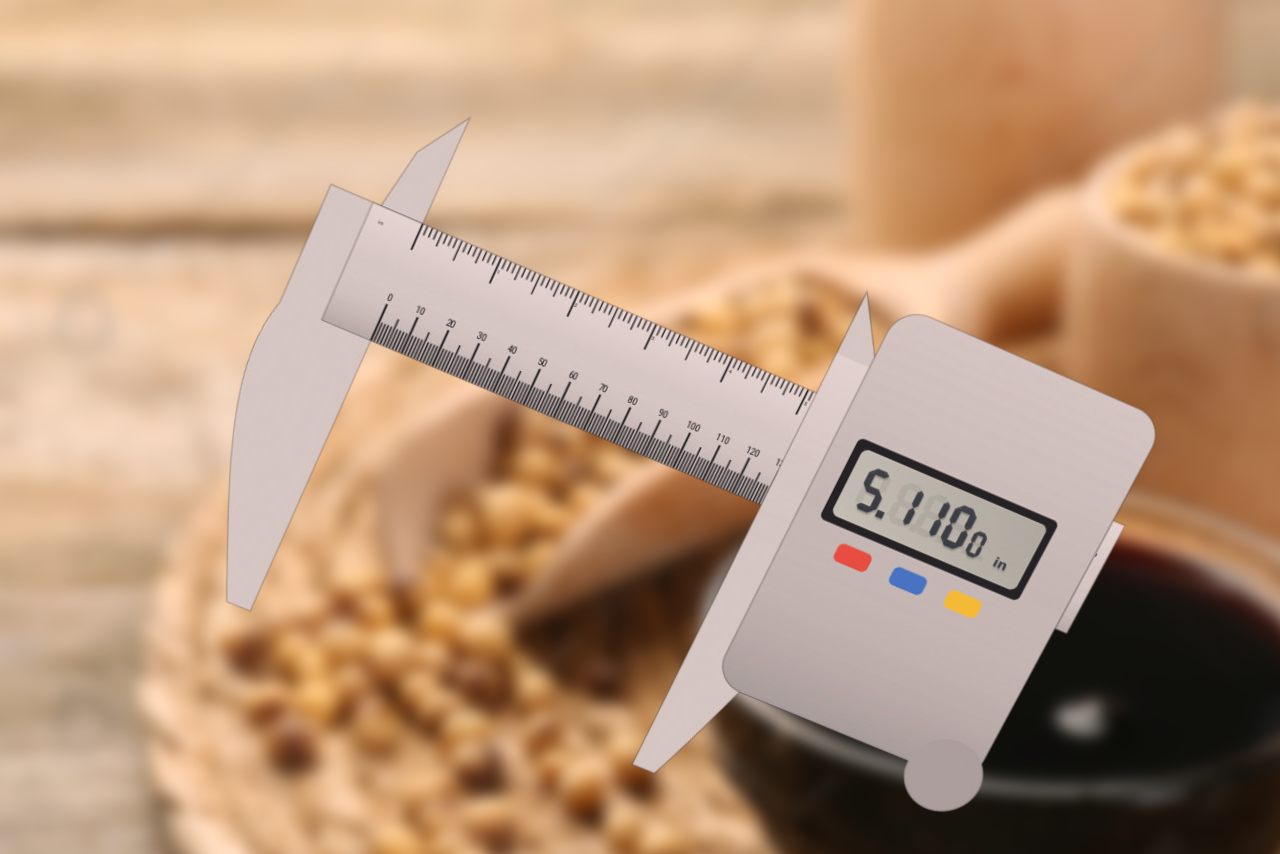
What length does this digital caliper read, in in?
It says 5.1100 in
